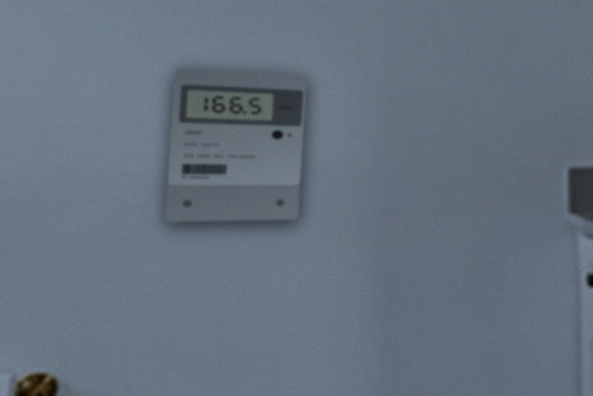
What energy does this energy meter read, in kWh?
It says 166.5 kWh
